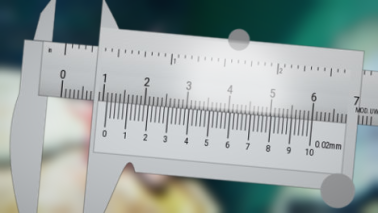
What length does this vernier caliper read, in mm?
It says 11.0 mm
